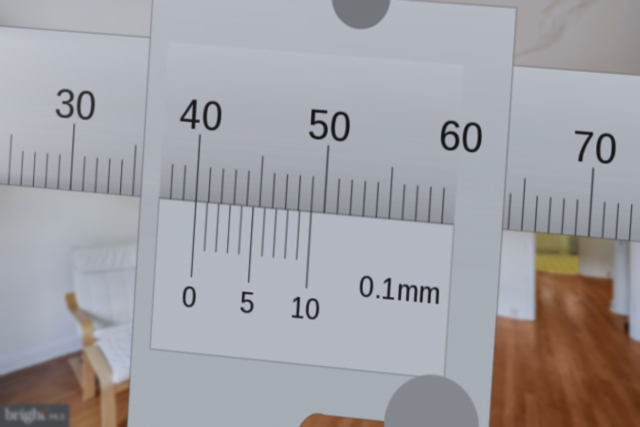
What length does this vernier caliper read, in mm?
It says 40.0 mm
